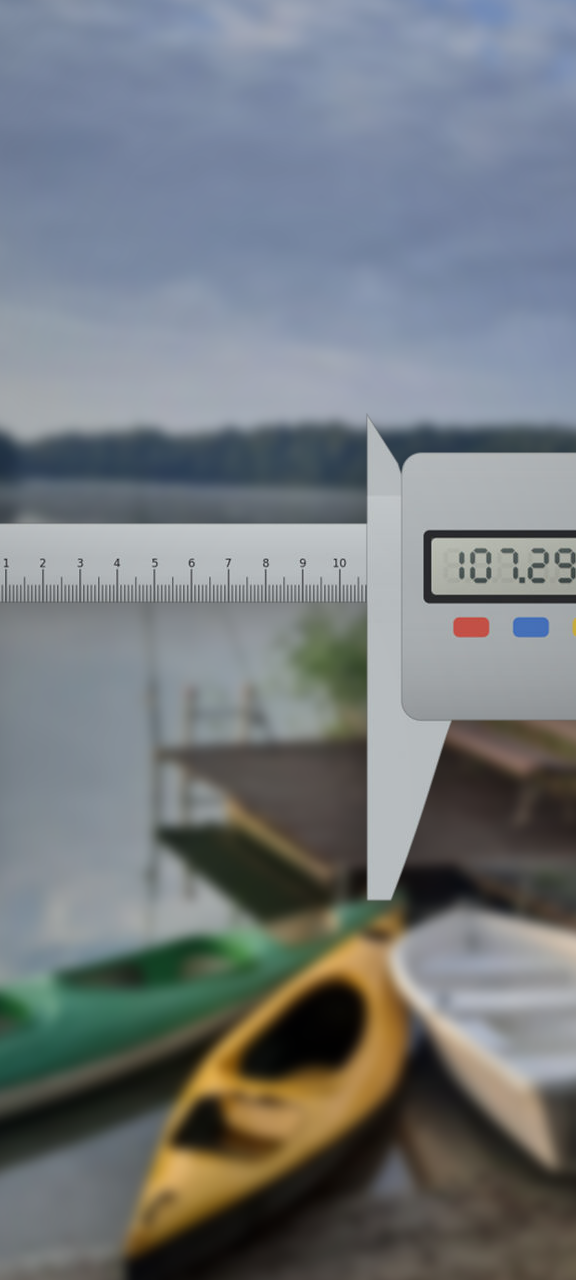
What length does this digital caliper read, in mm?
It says 107.29 mm
